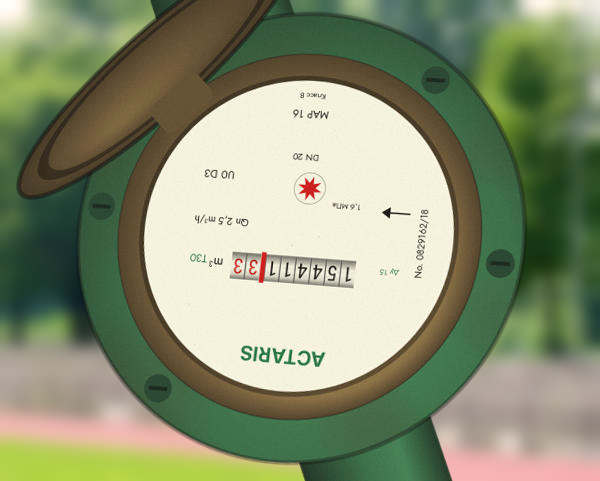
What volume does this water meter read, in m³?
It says 154411.33 m³
